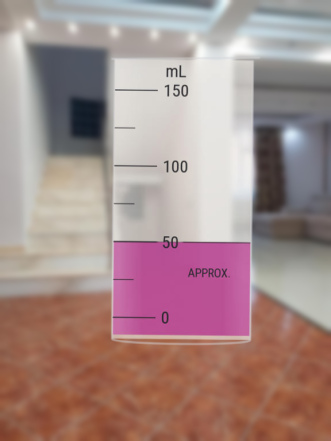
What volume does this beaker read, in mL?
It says 50 mL
